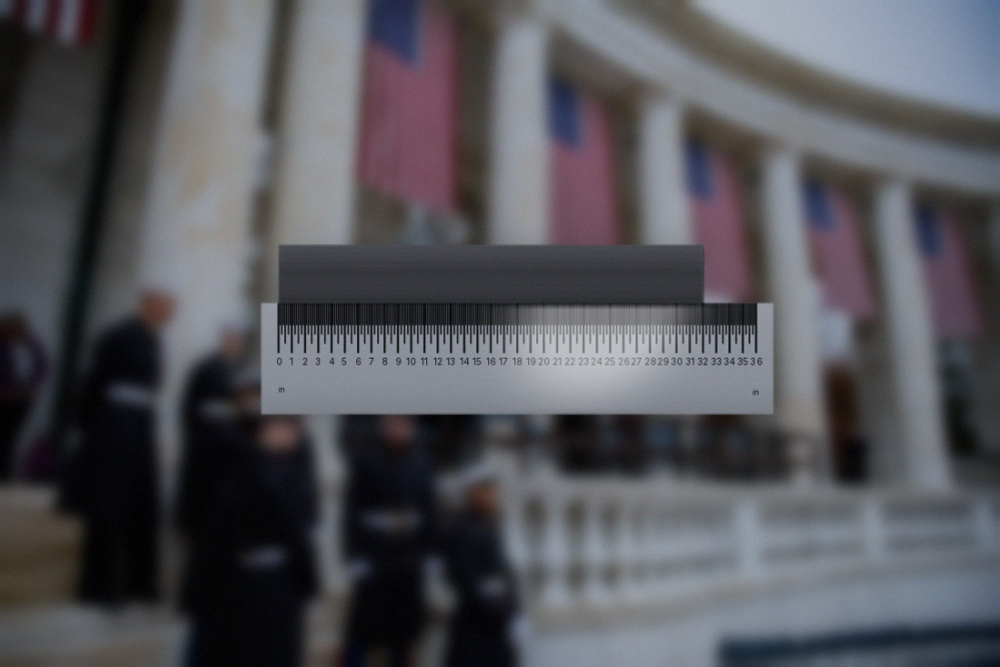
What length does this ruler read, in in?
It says 32 in
